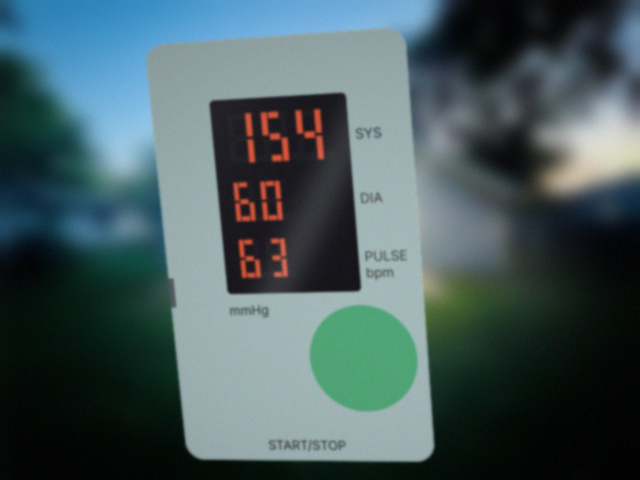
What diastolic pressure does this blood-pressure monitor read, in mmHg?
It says 60 mmHg
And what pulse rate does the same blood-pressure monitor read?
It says 63 bpm
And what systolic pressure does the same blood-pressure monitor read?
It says 154 mmHg
